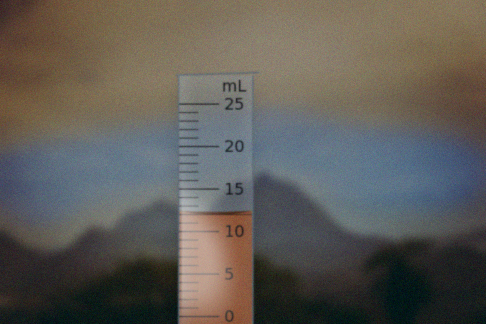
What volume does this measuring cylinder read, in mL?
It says 12 mL
